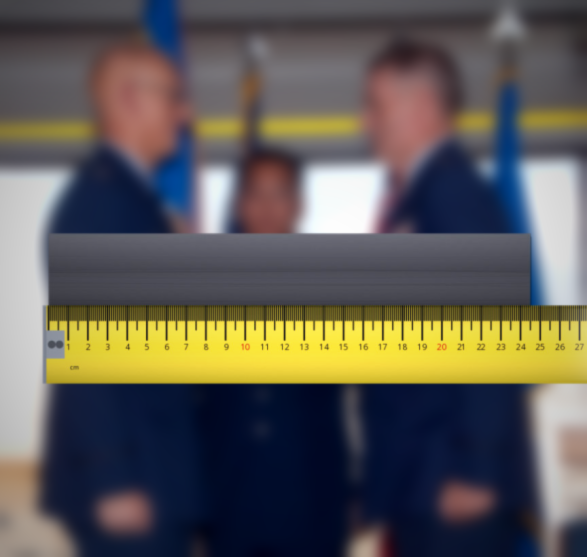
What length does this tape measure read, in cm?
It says 24.5 cm
